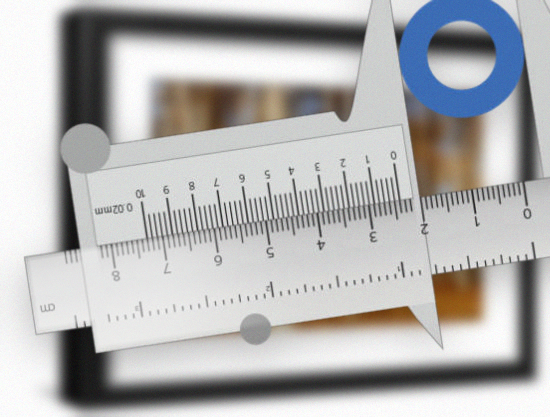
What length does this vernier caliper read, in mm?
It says 24.0 mm
